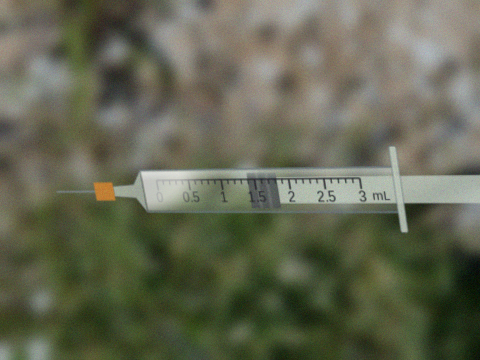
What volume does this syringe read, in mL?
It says 1.4 mL
